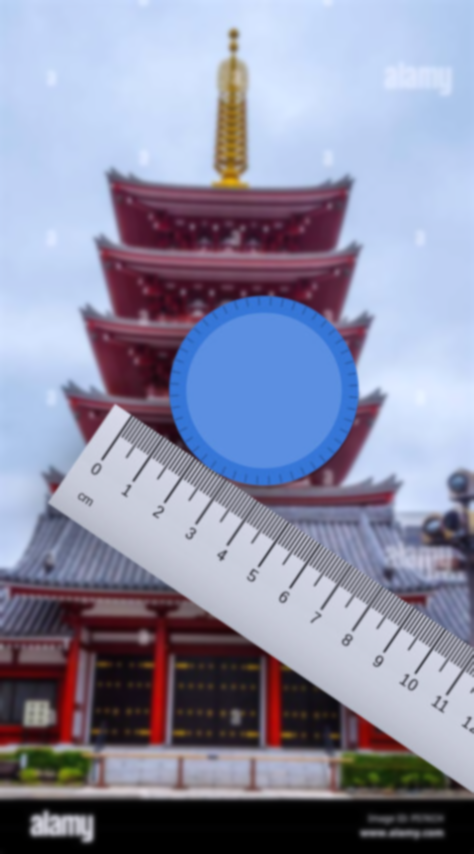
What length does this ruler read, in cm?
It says 5 cm
